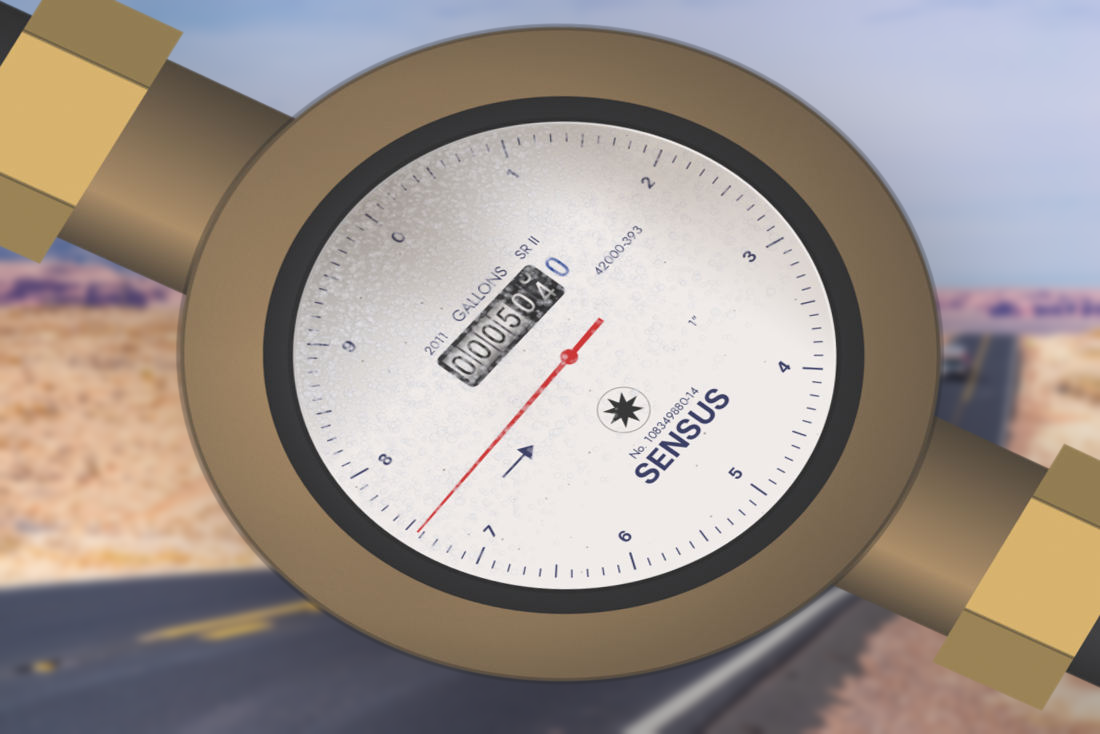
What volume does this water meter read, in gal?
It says 5037.4 gal
